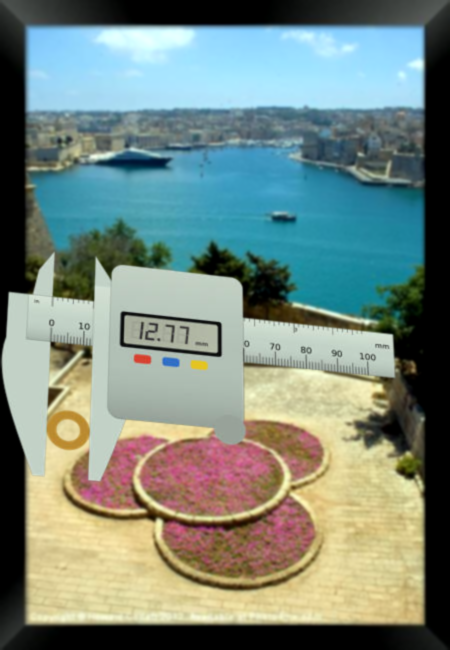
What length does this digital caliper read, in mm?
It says 12.77 mm
